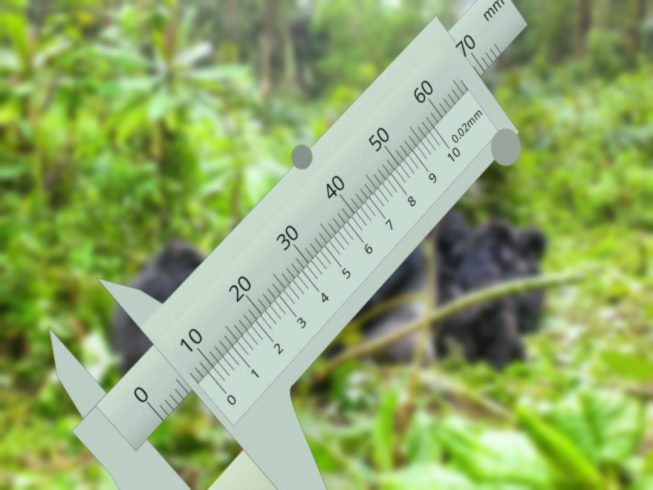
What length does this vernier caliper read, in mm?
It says 9.0 mm
